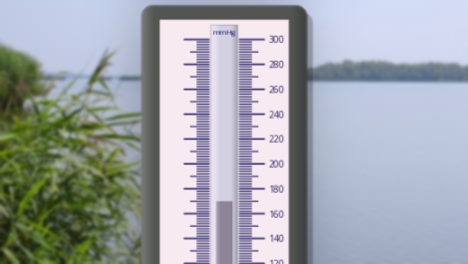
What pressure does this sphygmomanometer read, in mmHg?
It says 170 mmHg
